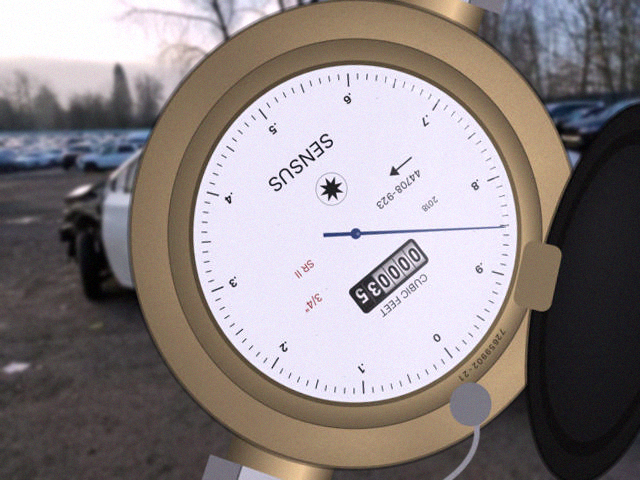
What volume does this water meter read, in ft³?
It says 34.85 ft³
